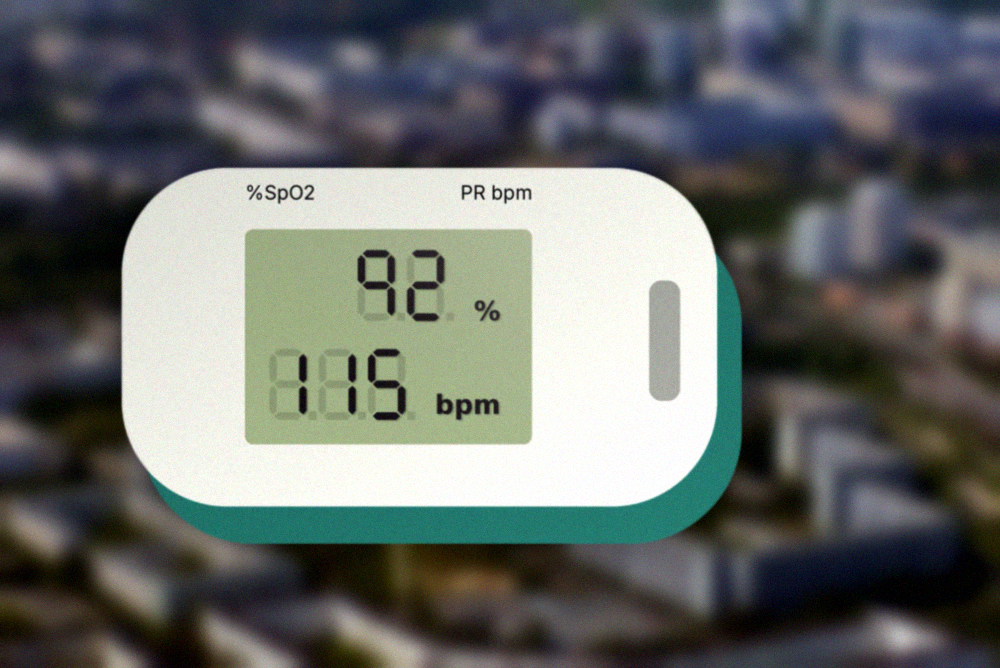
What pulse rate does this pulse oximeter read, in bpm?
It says 115 bpm
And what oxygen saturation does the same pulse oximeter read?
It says 92 %
